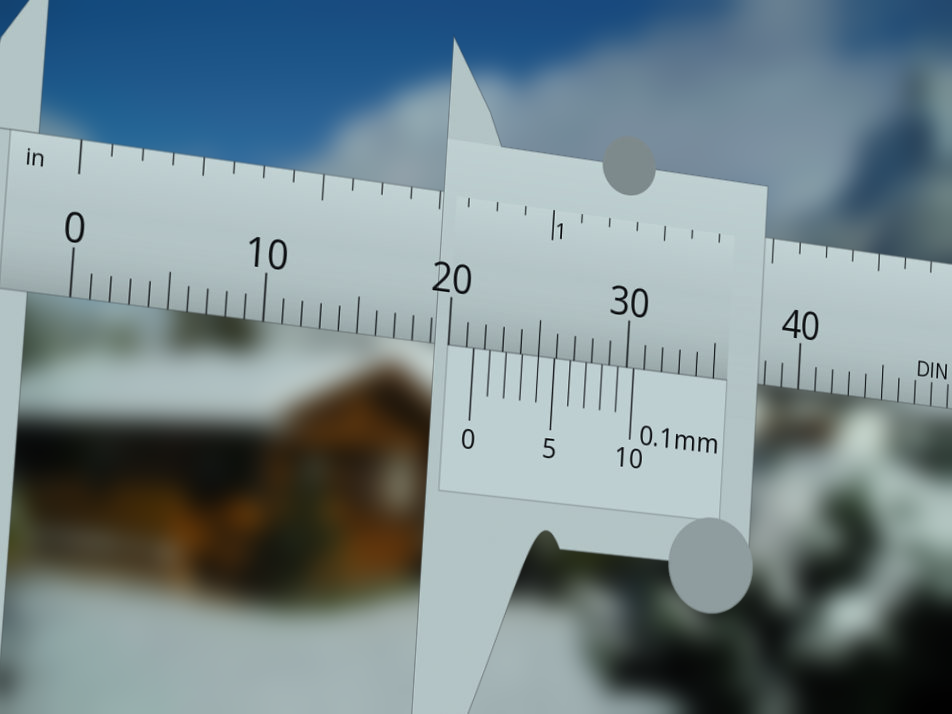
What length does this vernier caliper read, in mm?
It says 21.4 mm
